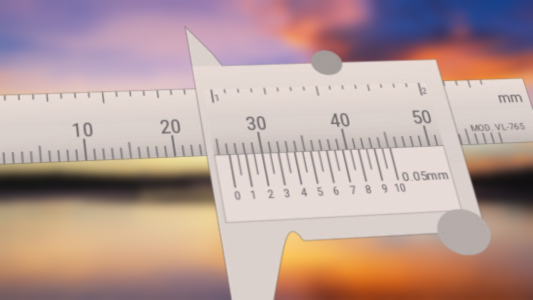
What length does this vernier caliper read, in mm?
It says 26.2 mm
